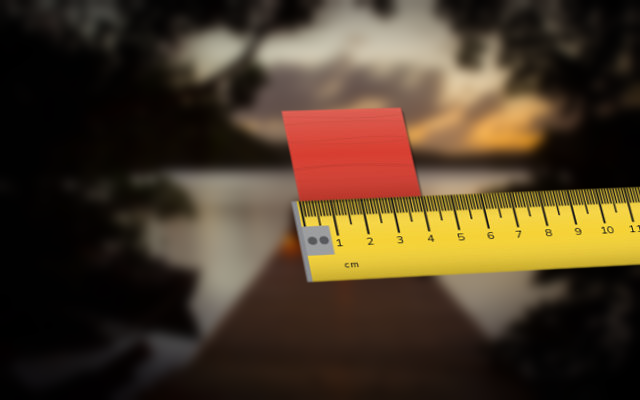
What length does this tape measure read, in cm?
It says 4 cm
